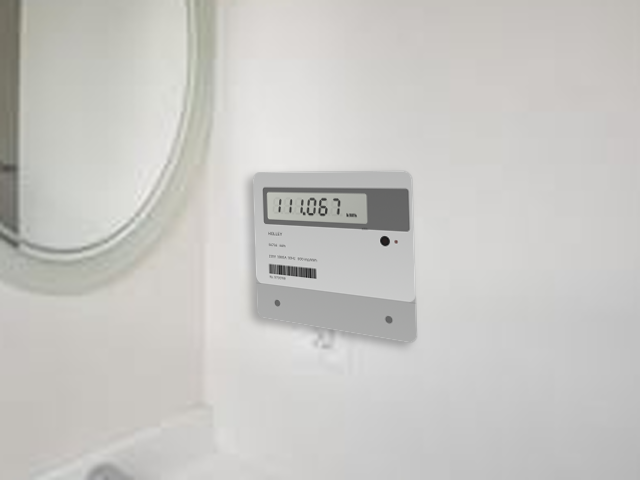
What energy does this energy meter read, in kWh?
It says 111.067 kWh
